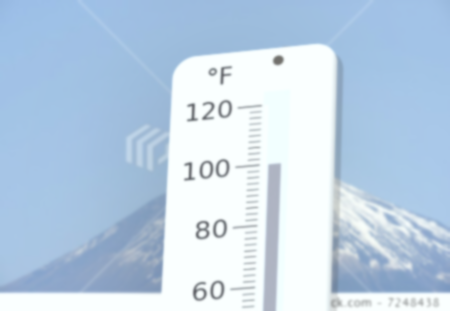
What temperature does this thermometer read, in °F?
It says 100 °F
